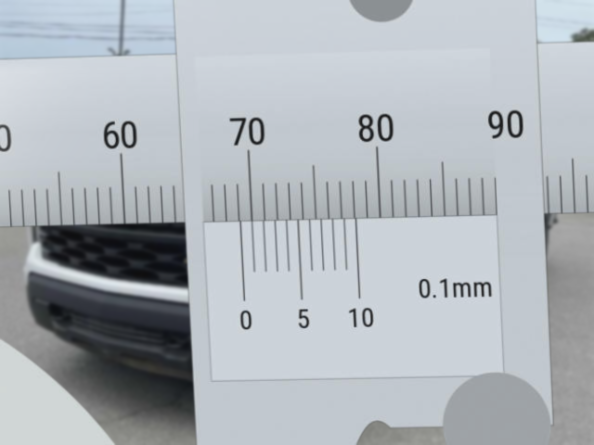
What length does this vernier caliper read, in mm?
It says 69.1 mm
